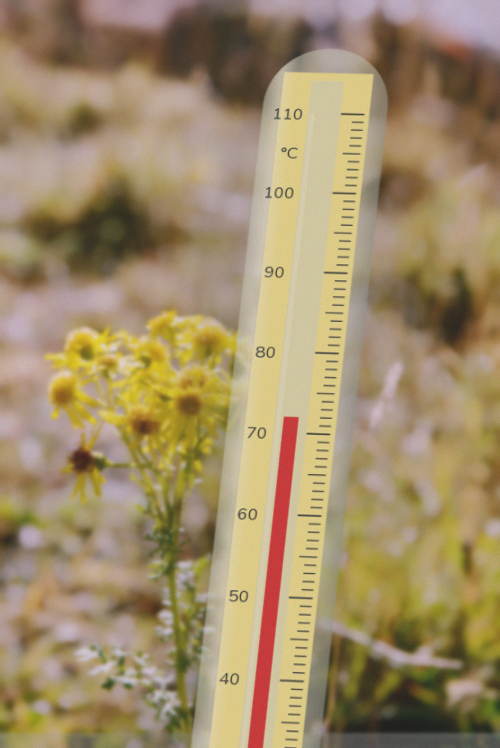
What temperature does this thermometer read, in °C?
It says 72 °C
